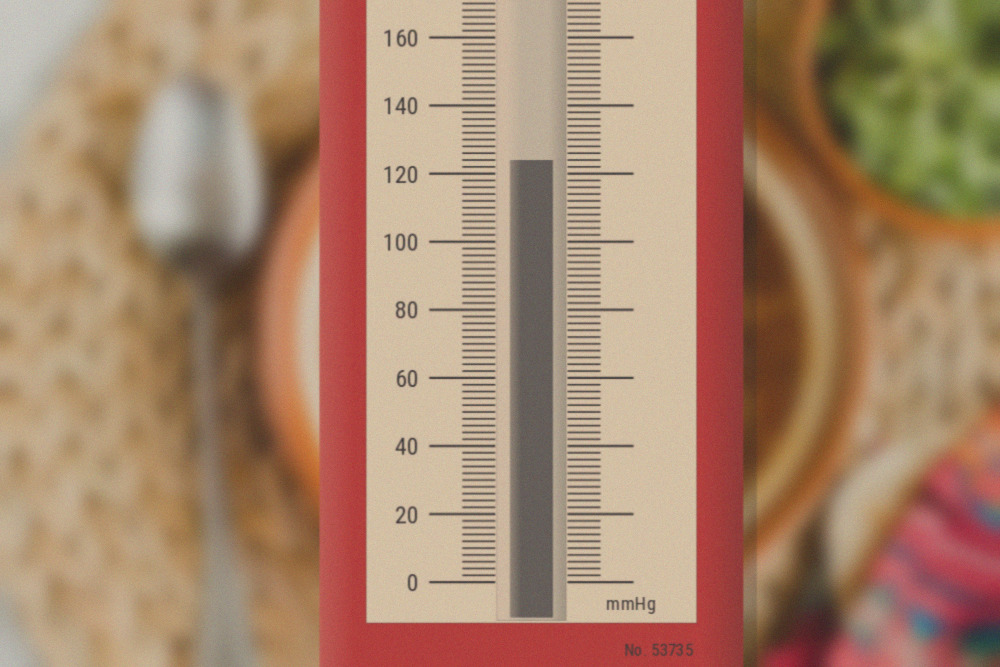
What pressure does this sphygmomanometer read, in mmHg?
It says 124 mmHg
